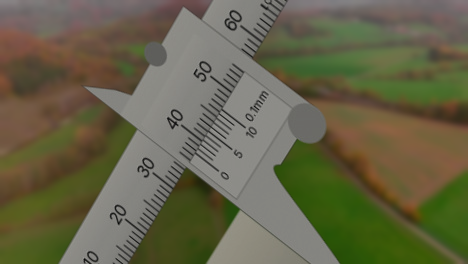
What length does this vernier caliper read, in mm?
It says 37.6 mm
